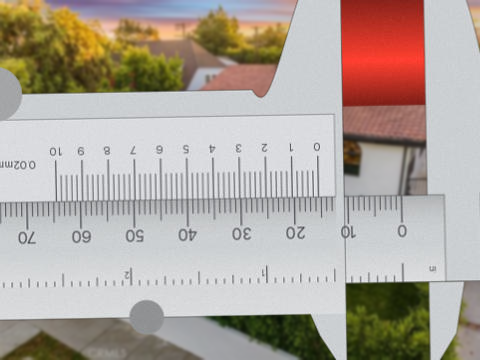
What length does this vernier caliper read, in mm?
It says 15.5 mm
